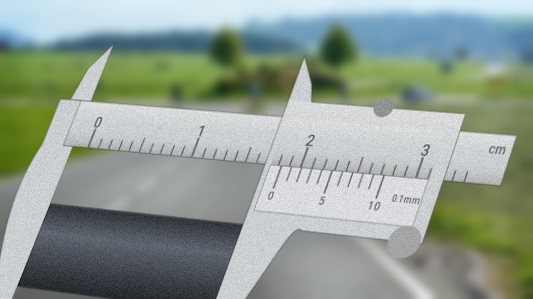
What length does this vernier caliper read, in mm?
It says 18.3 mm
